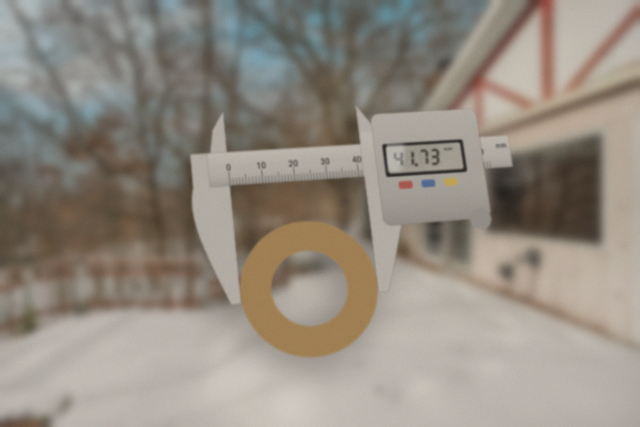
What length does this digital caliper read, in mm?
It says 41.73 mm
